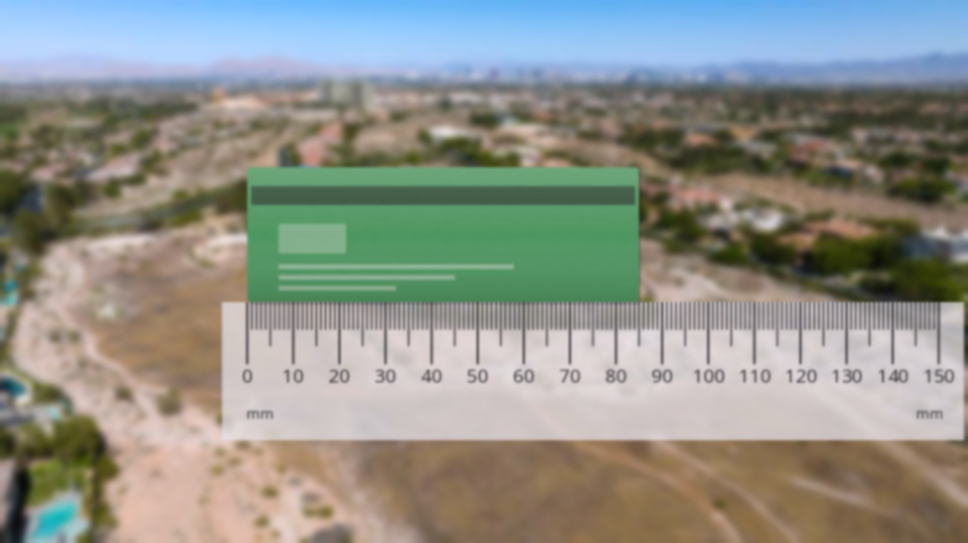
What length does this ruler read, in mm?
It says 85 mm
